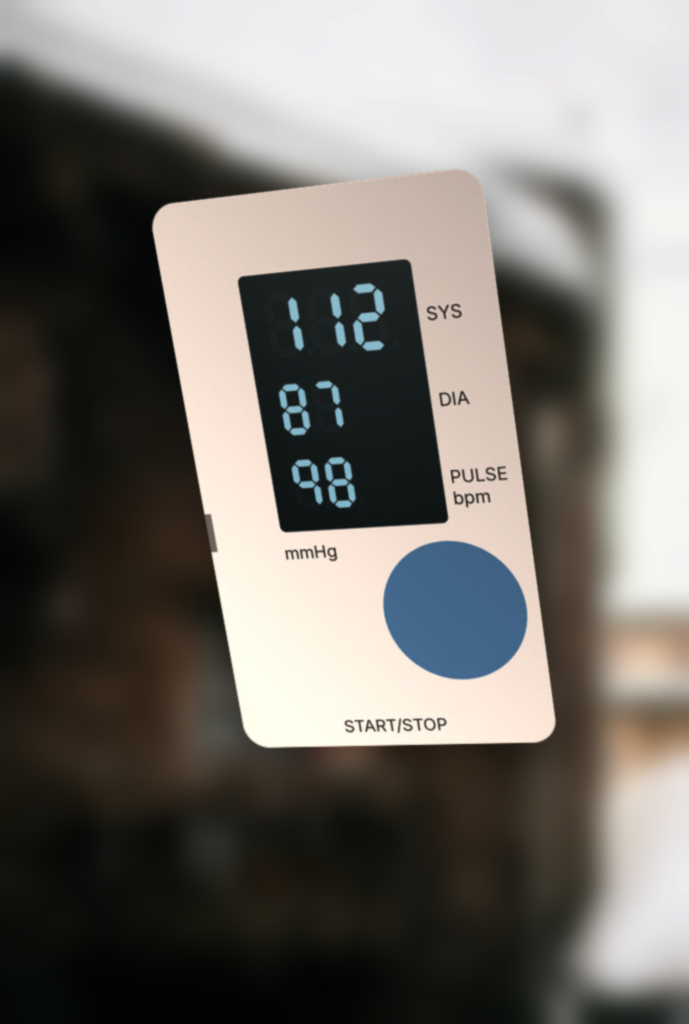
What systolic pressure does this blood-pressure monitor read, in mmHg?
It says 112 mmHg
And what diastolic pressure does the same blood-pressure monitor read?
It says 87 mmHg
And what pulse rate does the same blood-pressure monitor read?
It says 98 bpm
